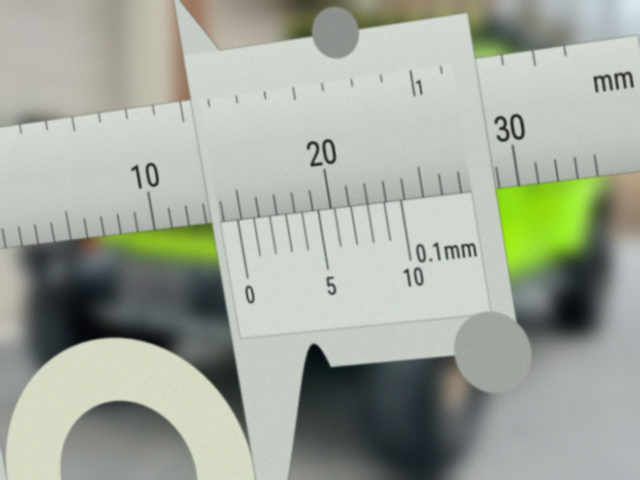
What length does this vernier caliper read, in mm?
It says 14.8 mm
